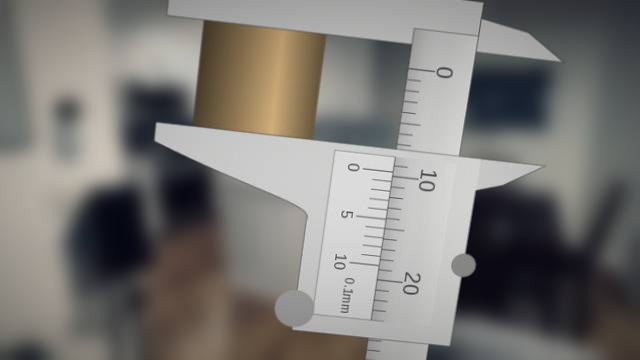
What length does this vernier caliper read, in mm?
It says 9.6 mm
